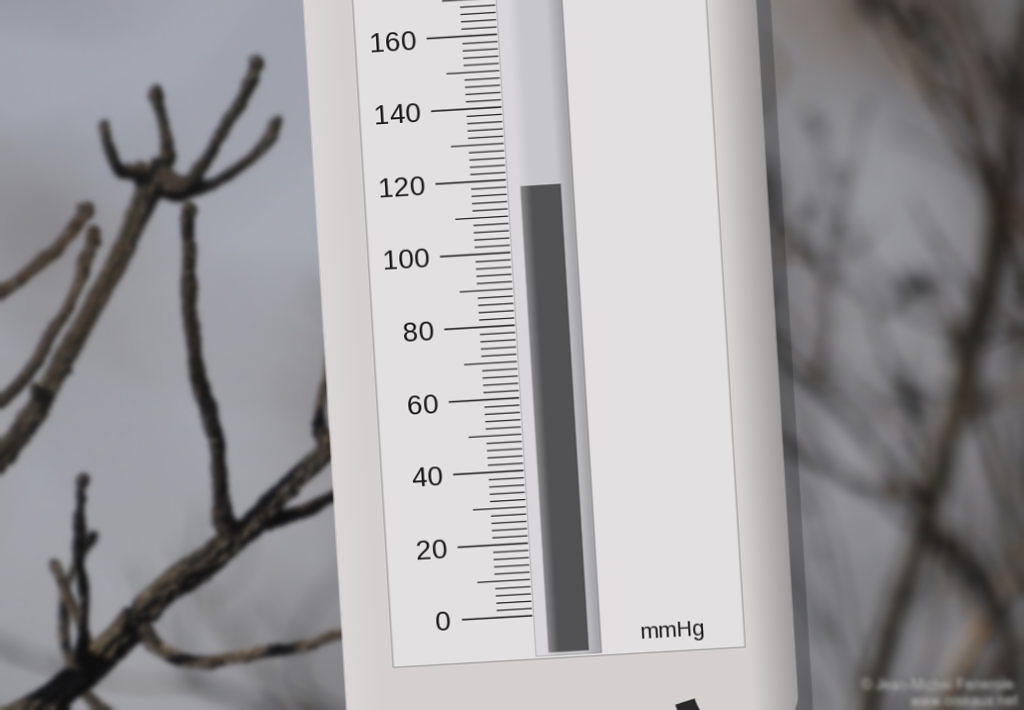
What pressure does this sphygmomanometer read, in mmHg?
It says 118 mmHg
